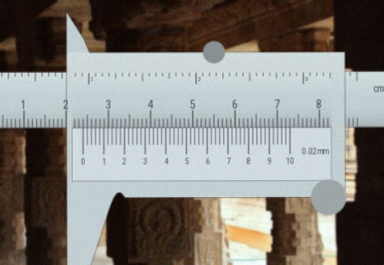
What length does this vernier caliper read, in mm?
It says 24.0 mm
